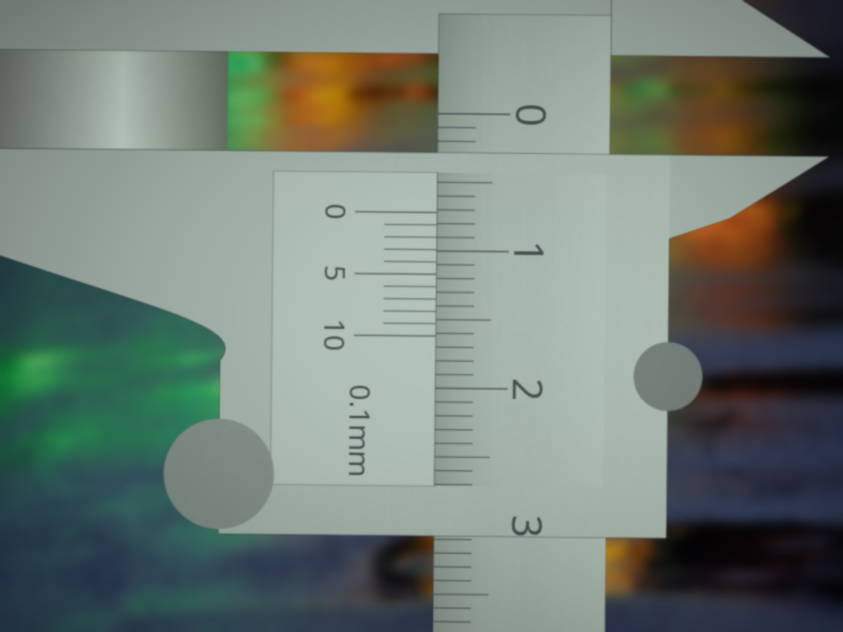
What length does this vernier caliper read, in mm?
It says 7.2 mm
